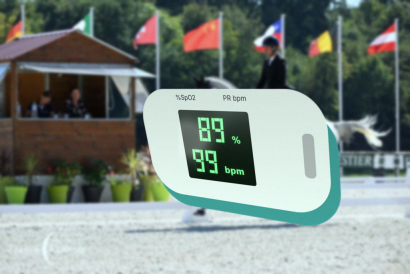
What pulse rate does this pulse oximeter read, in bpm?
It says 99 bpm
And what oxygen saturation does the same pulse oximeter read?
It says 89 %
